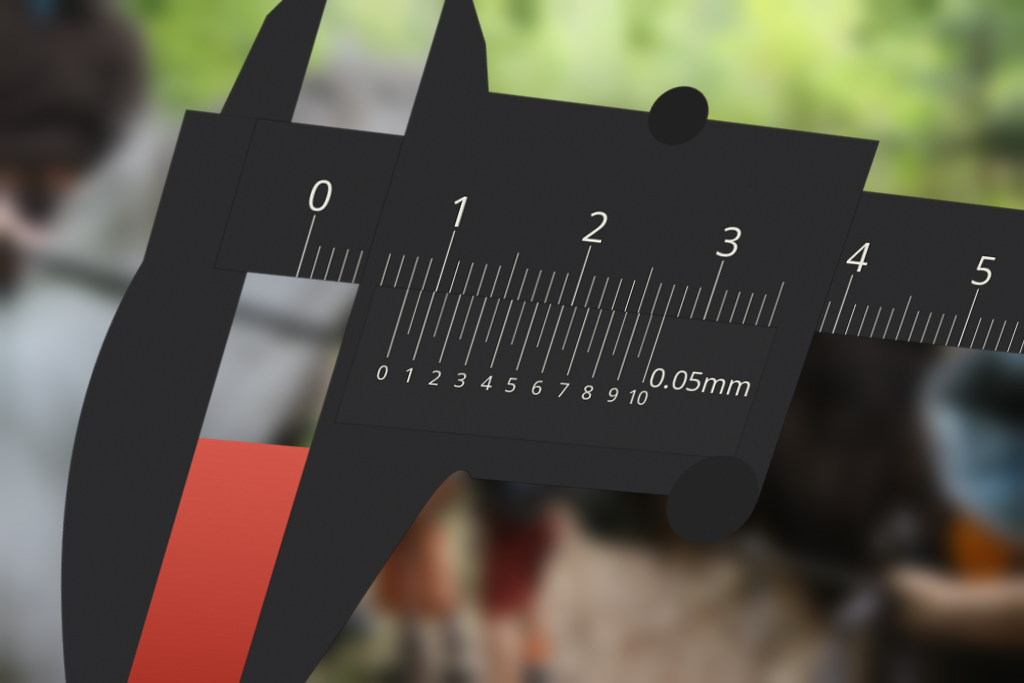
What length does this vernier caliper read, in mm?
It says 8.0 mm
